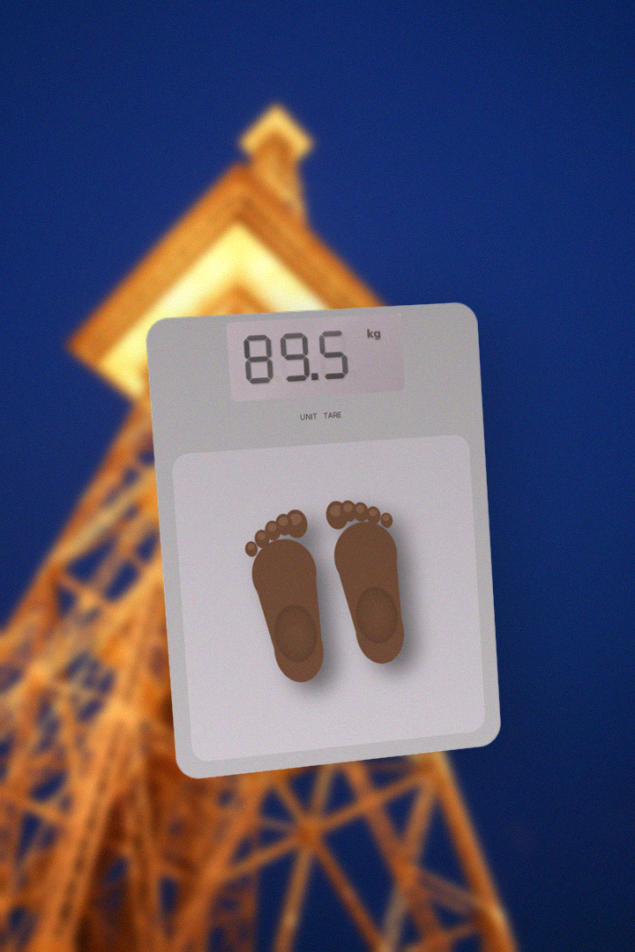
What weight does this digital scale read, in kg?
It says 89.5 kg
